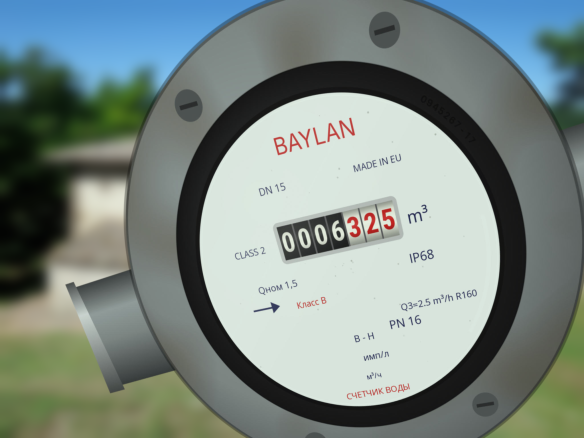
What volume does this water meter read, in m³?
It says 6.325 m³
